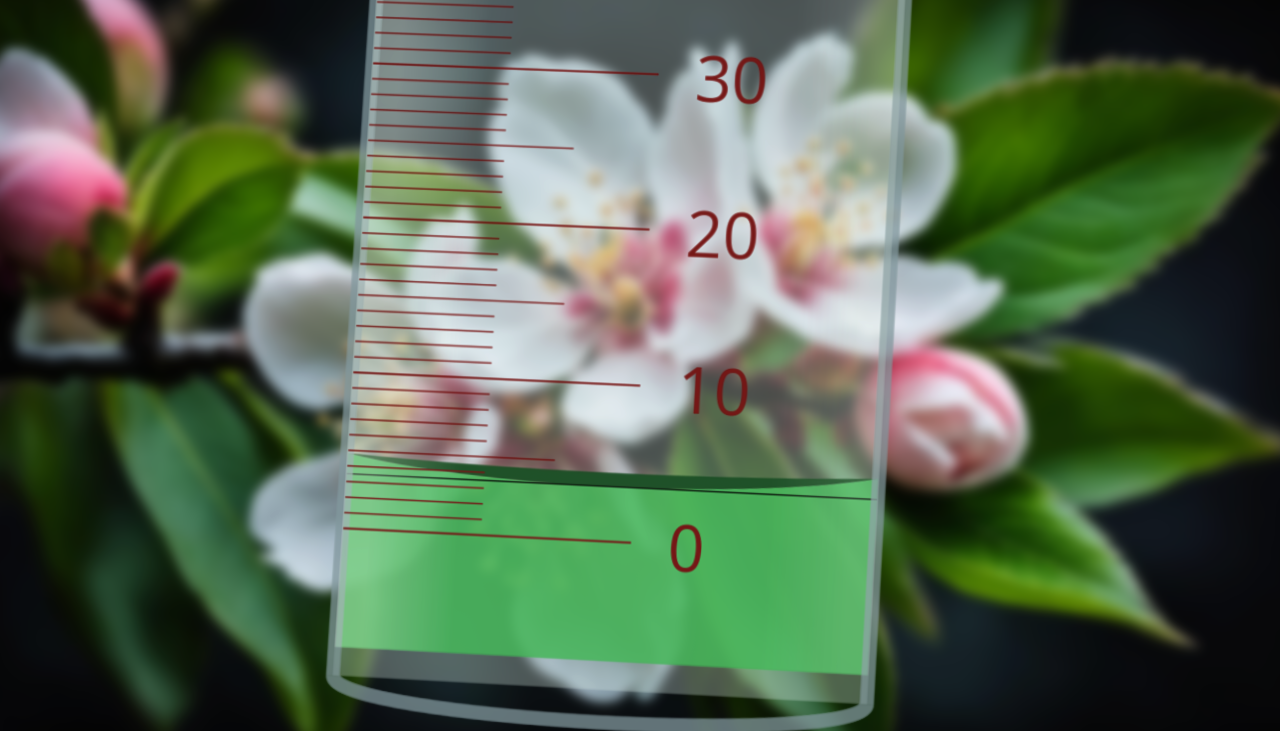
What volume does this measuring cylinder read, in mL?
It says 3.5 mL
